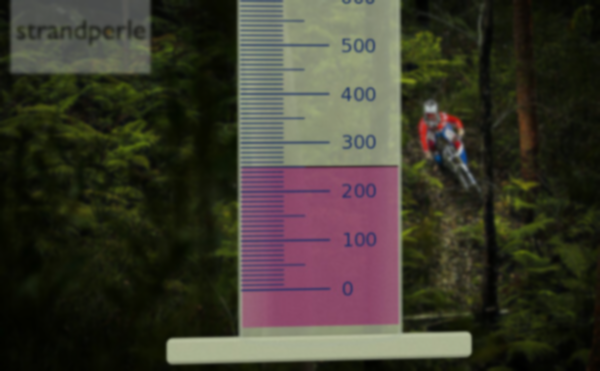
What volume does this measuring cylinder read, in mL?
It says 250 mL
